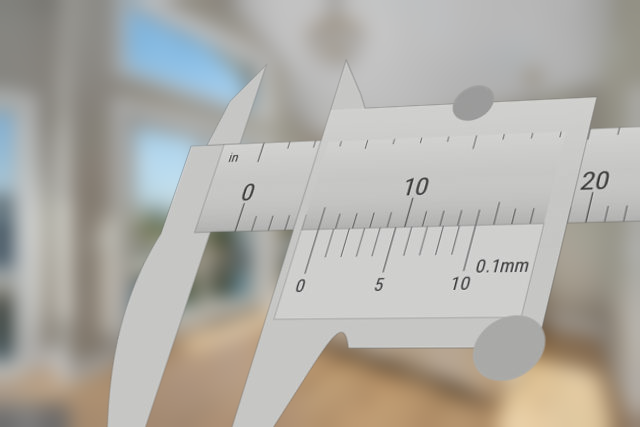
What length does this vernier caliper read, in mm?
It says 5.0 mm
